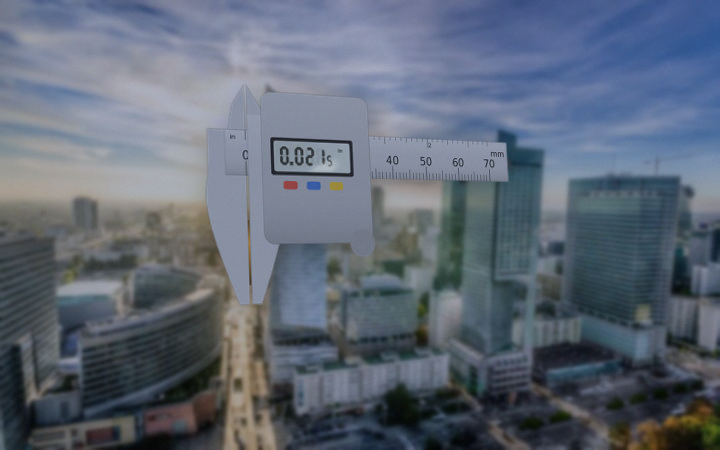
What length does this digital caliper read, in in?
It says 0.0215 in
